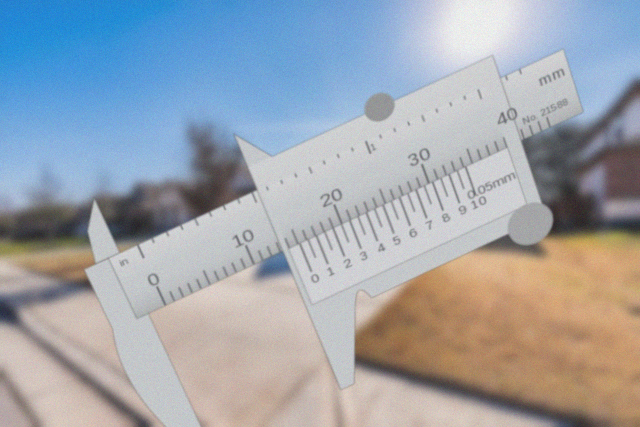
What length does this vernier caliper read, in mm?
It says 15.2 mm
